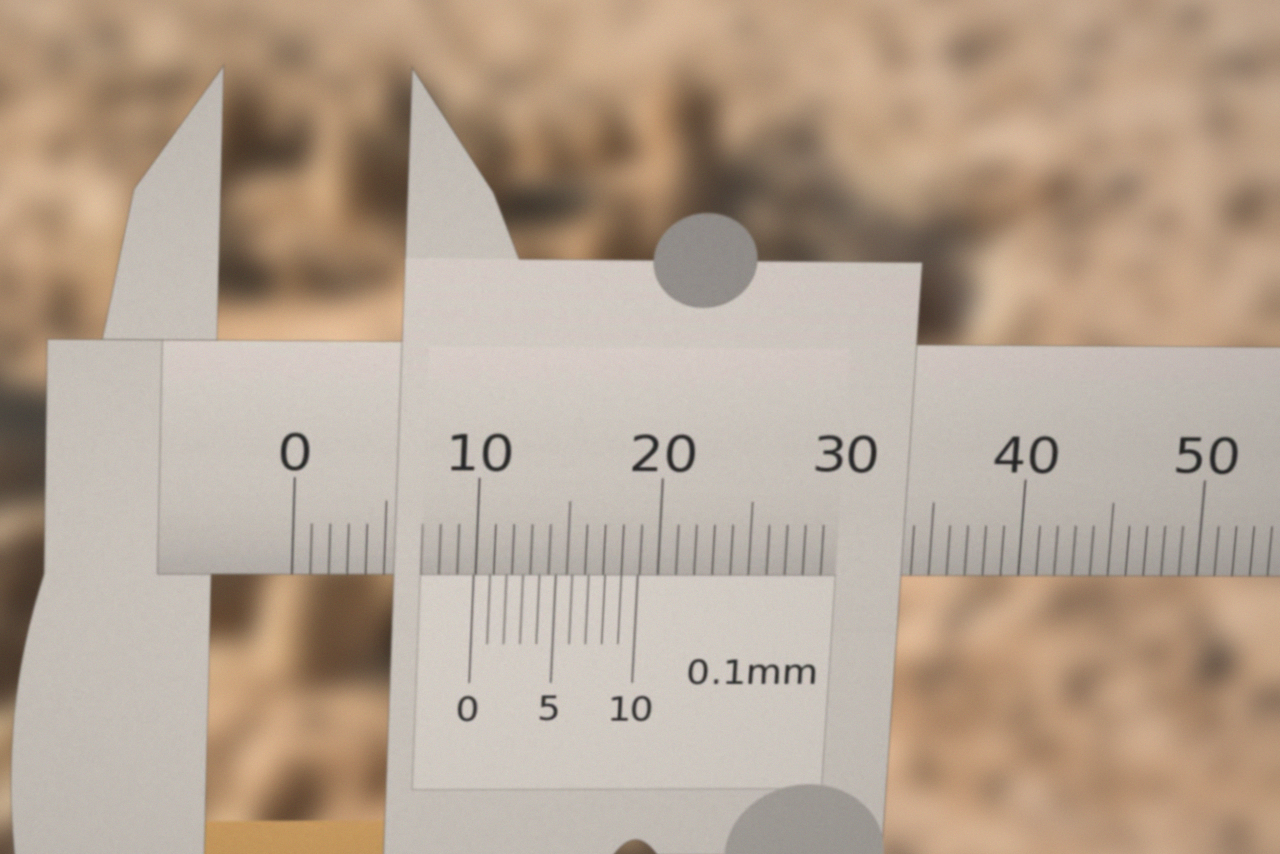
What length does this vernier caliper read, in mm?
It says 9.9 mm
